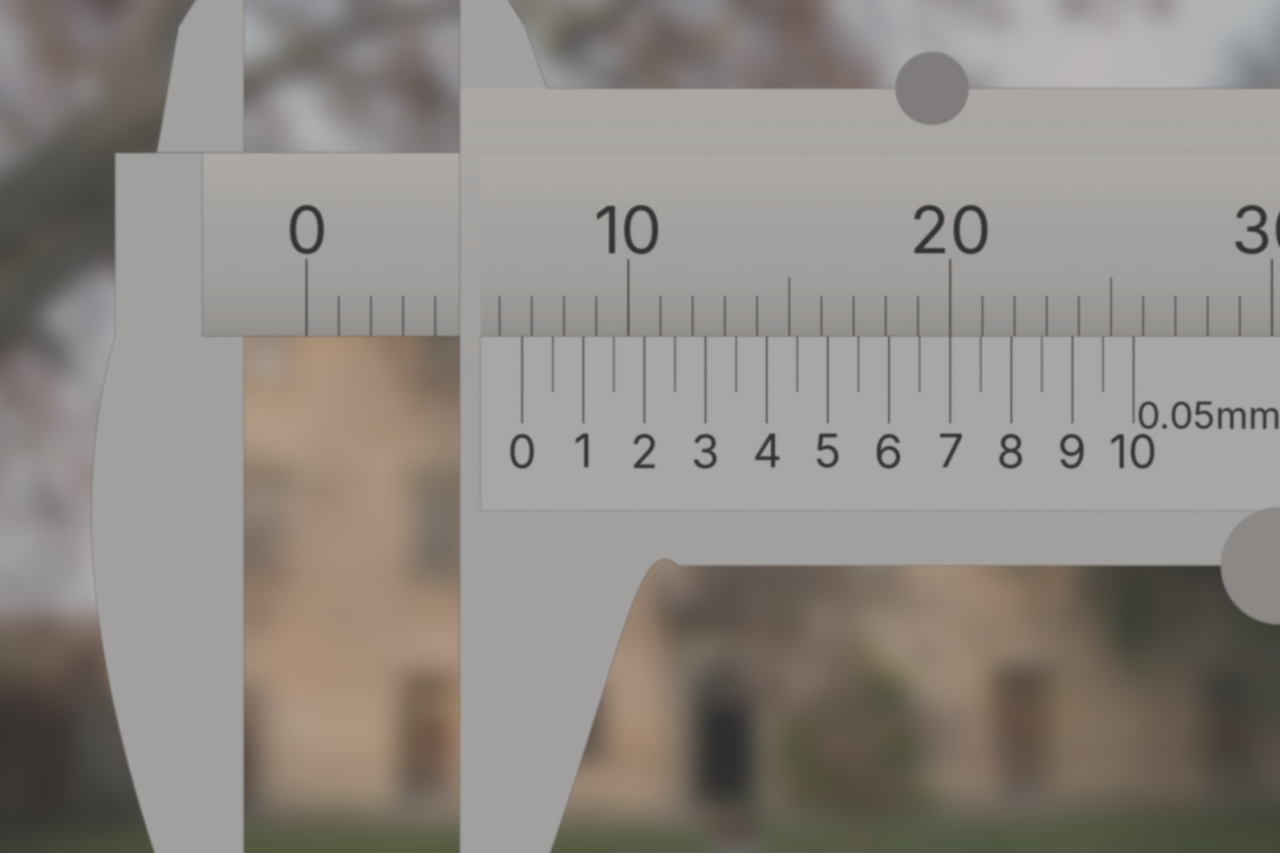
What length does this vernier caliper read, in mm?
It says 6.70 mm
